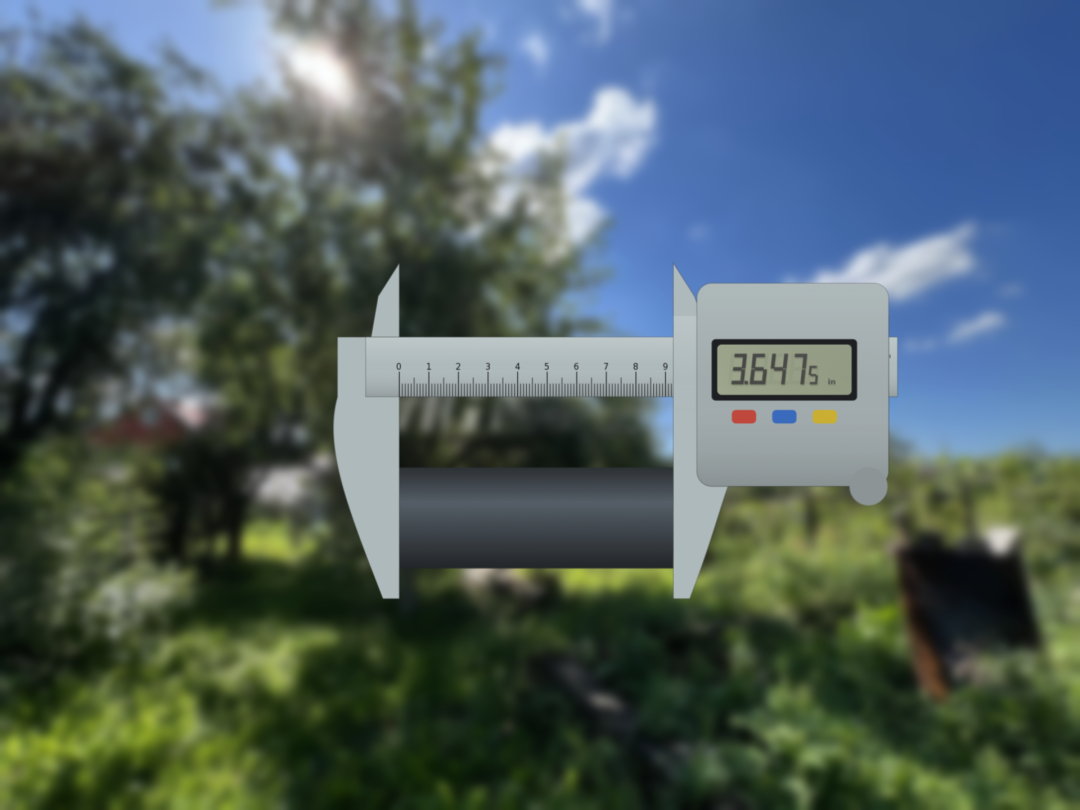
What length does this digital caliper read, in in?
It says 3.6475 in
